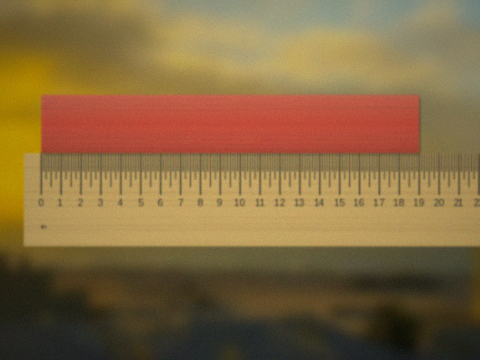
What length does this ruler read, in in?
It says 19 in
